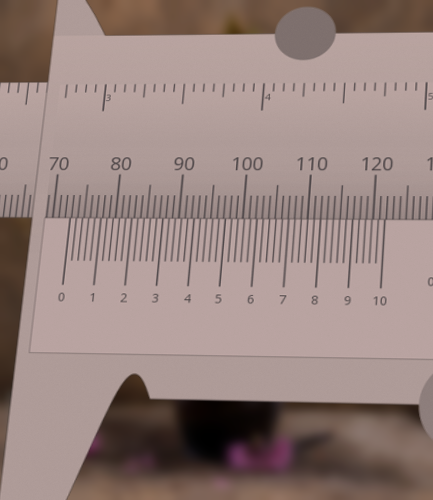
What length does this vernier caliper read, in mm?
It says 72.8 mm
